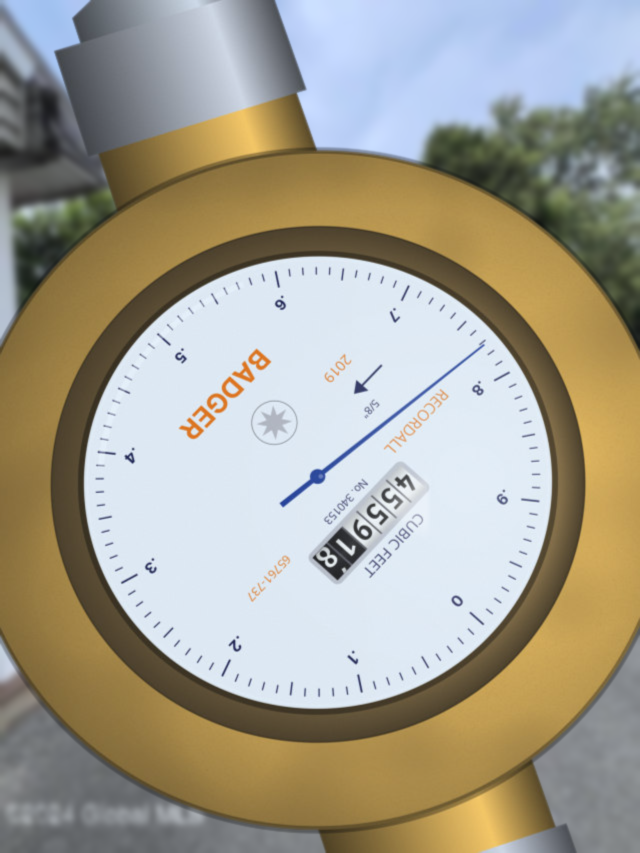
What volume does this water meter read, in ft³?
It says 455917.77 ft³
